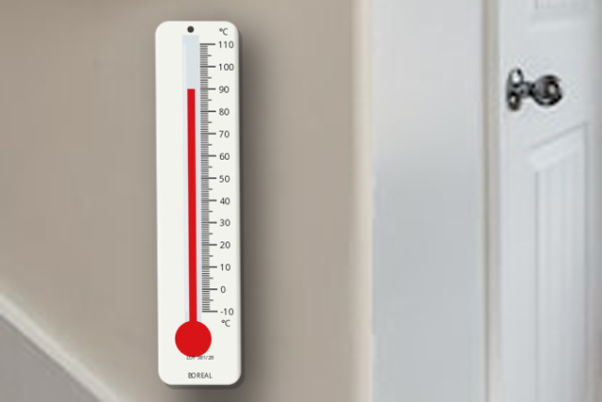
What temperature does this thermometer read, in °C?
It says 90 °C
